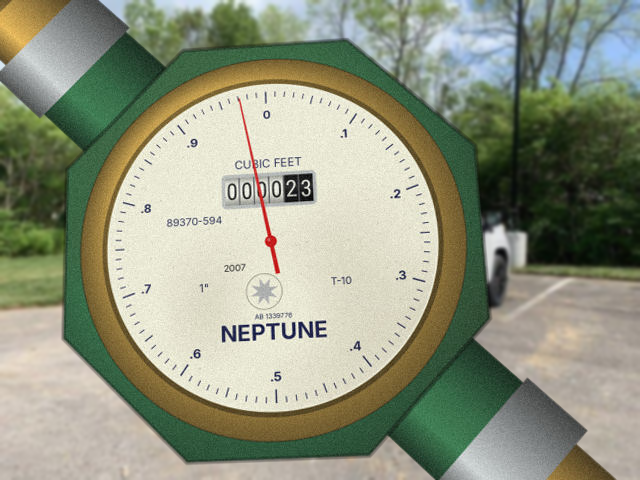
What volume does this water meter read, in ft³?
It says 22.97 ft³
